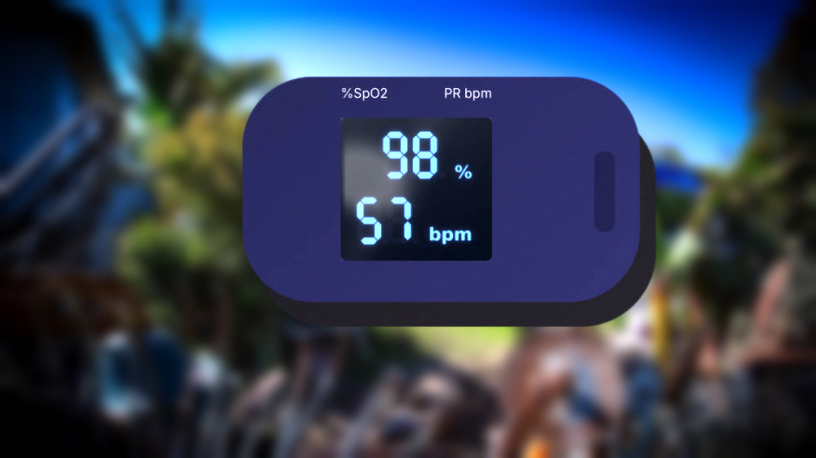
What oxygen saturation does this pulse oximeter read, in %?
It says 98 %
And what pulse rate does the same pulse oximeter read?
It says 57 bpm
